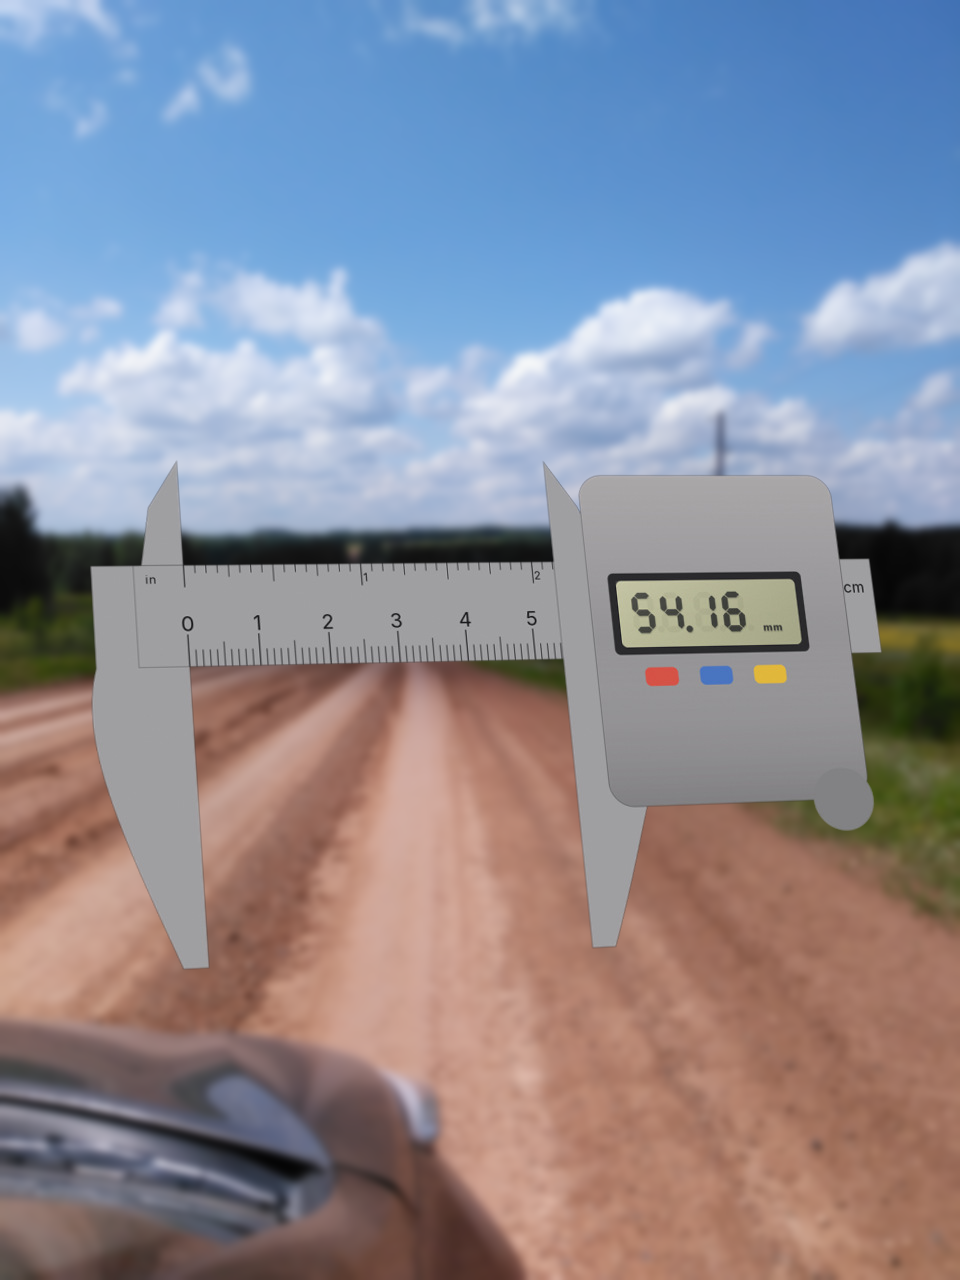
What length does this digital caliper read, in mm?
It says 54.16 mm
